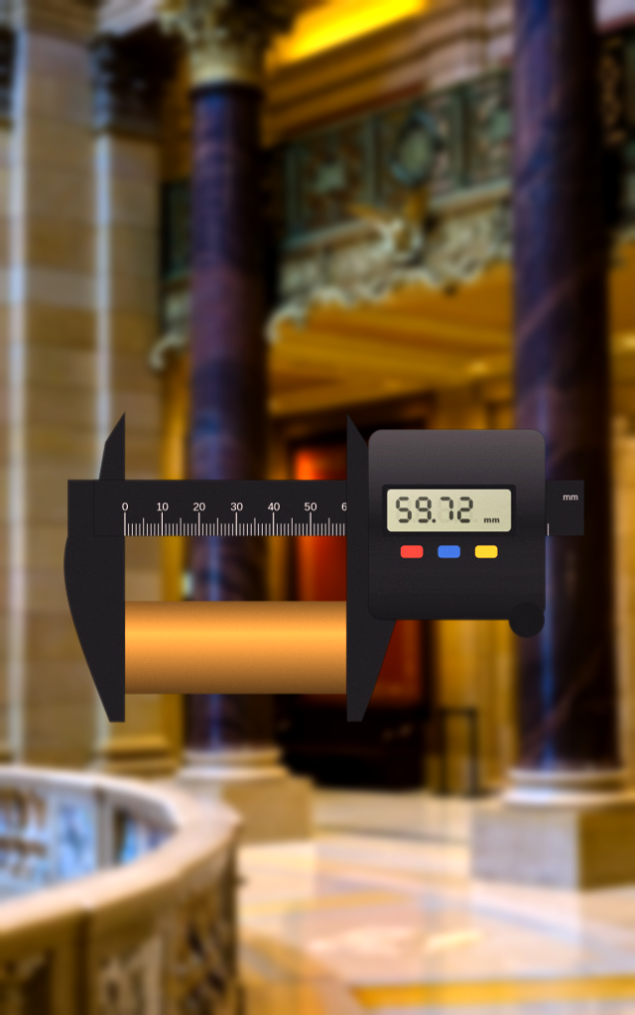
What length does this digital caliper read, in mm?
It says 59.72 mm
